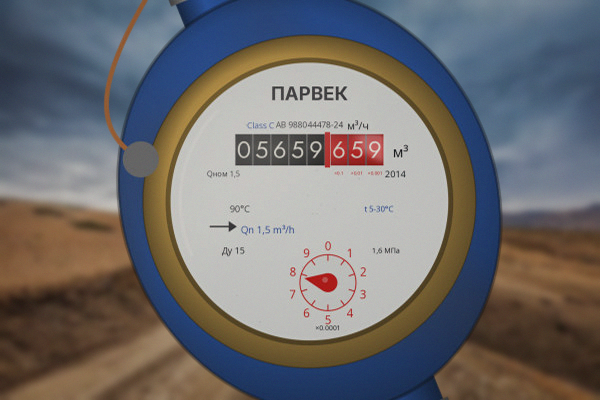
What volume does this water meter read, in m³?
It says 5659.6597 m³
